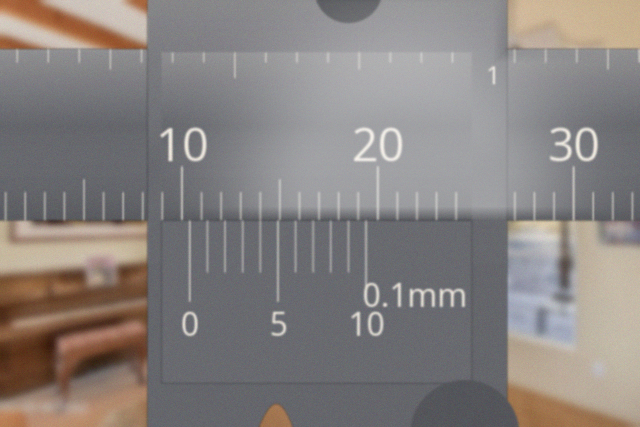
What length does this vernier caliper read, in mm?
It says 10.4 mm
